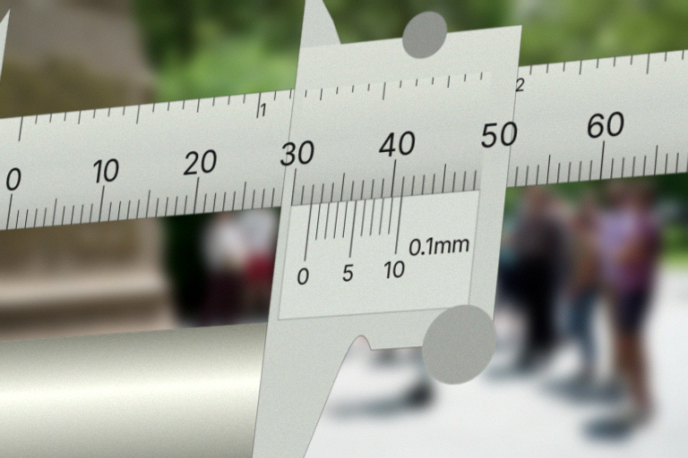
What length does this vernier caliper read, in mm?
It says 32.0 mm
